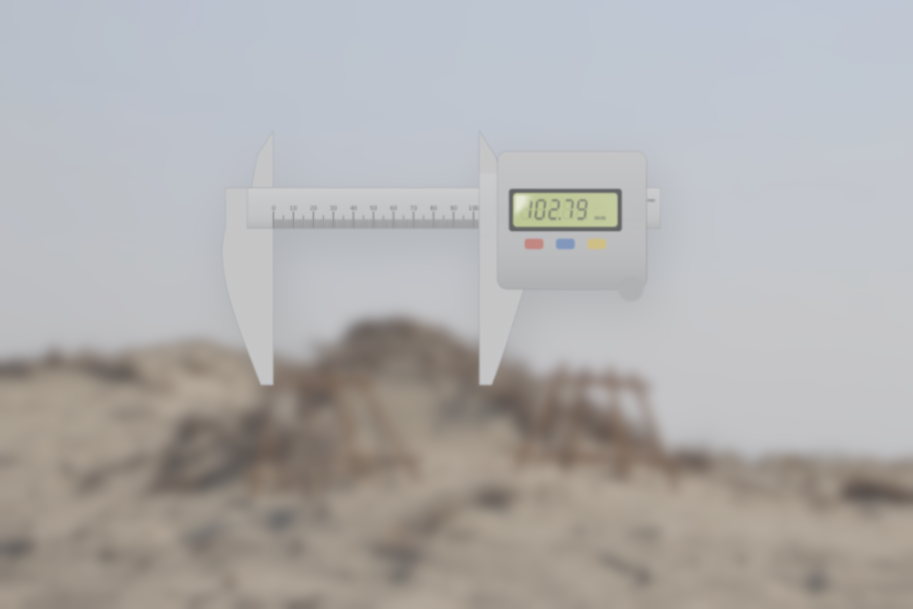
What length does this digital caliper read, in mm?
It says 102.79 mm
